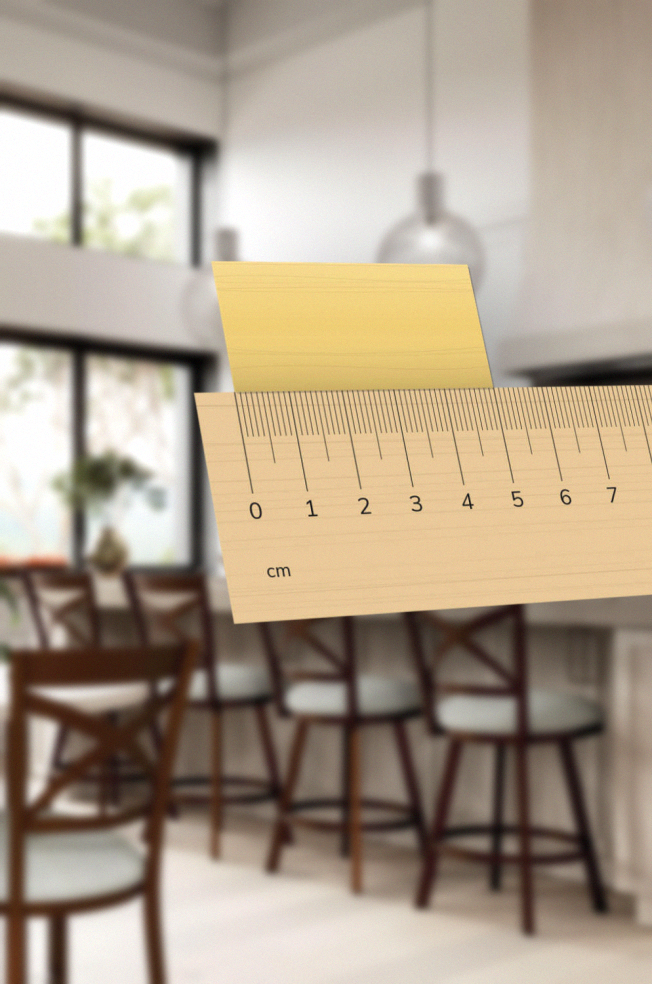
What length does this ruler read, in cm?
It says 5 cm
